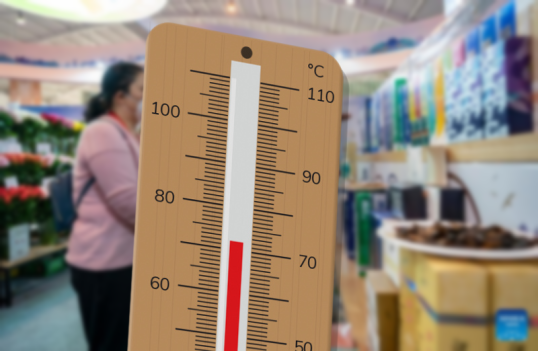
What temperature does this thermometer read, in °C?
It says 72 °C
